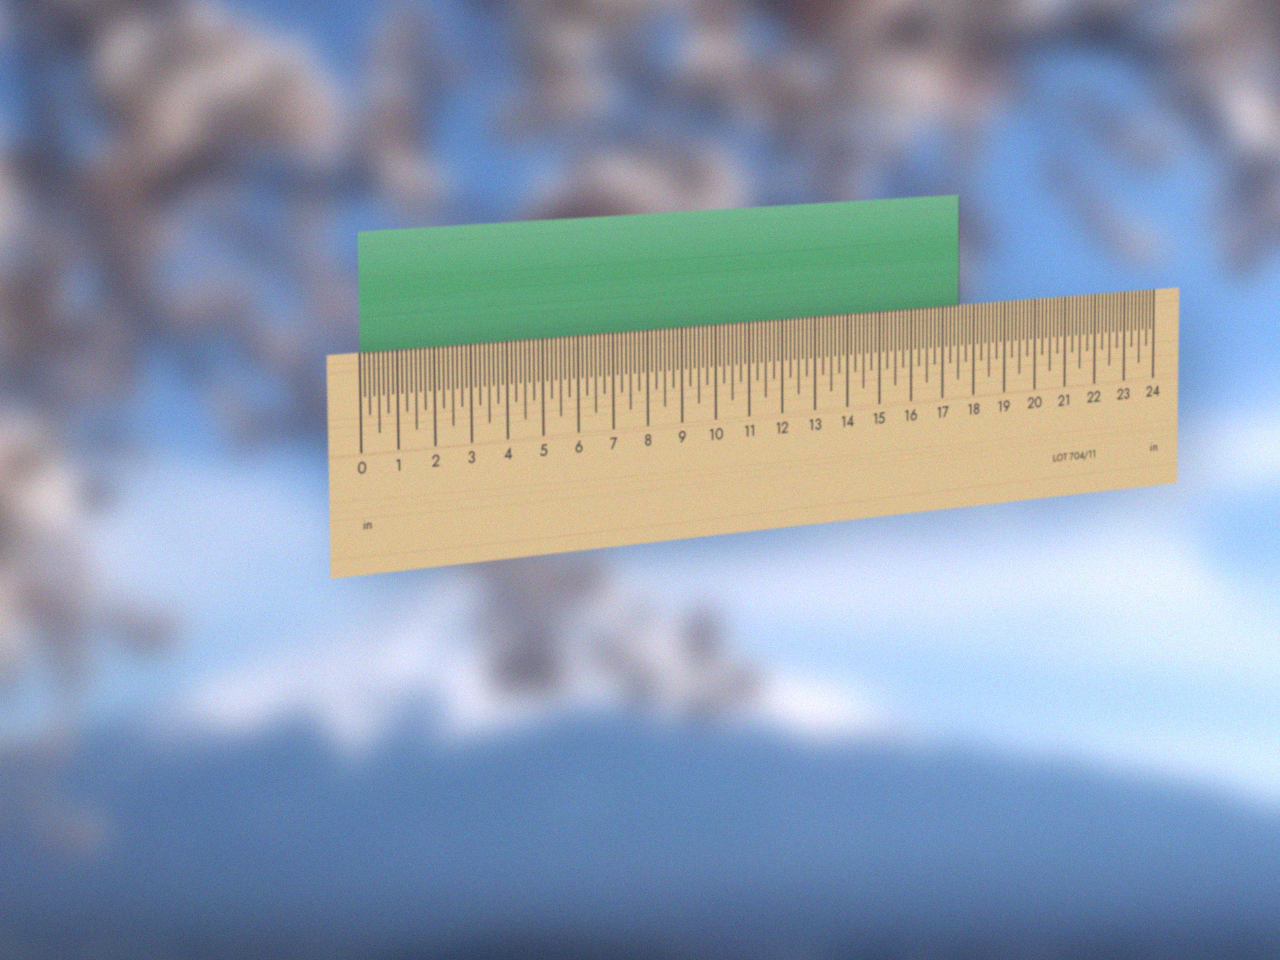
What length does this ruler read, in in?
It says 17.5 in
